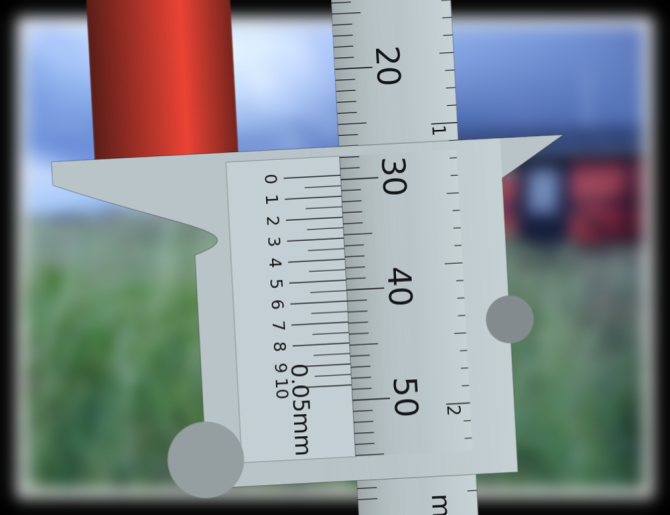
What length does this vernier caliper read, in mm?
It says 29.6 mm
